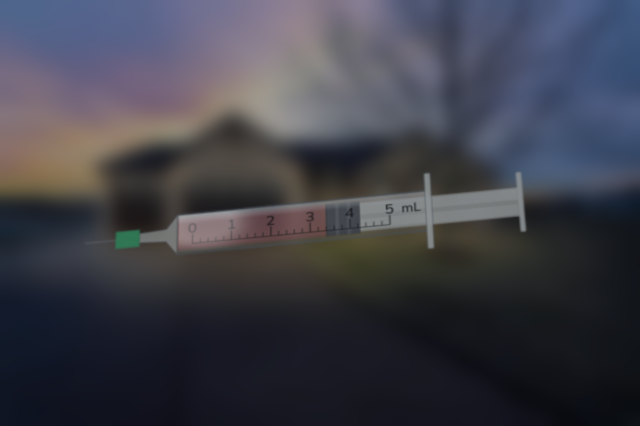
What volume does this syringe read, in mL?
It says 3.4 mL
